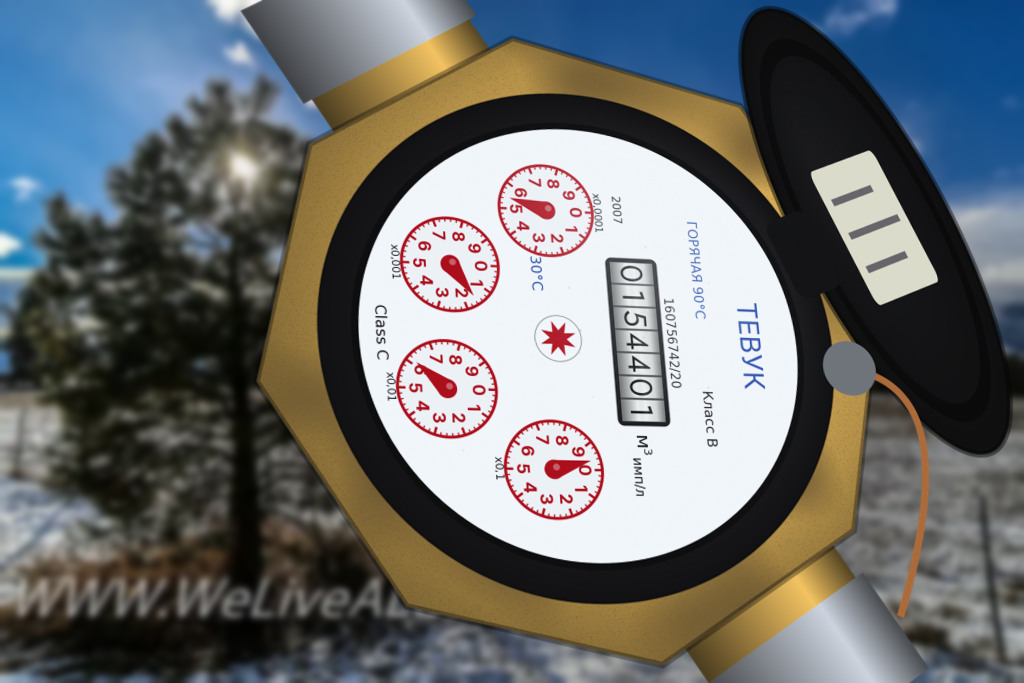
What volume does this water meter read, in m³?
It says 154400.9615 m³
